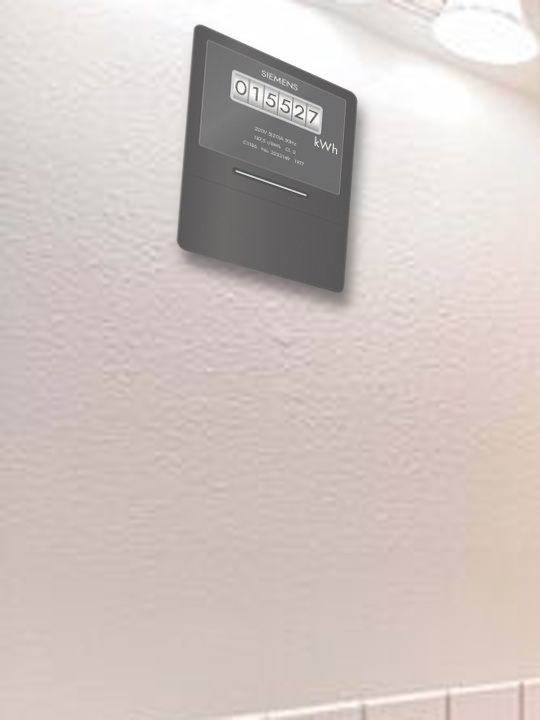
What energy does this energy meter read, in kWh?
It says 15527 kWh
